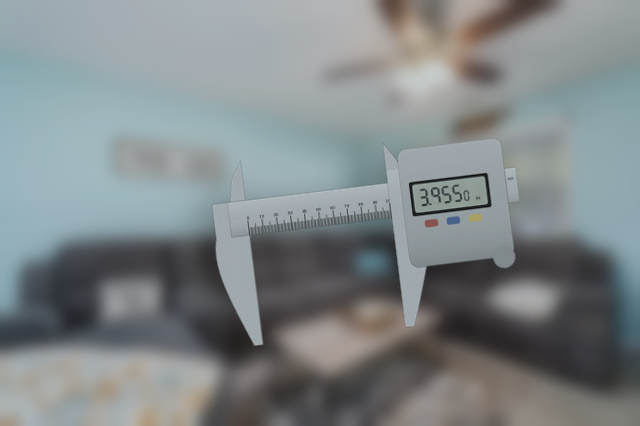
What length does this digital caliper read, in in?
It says 3.9550 in
